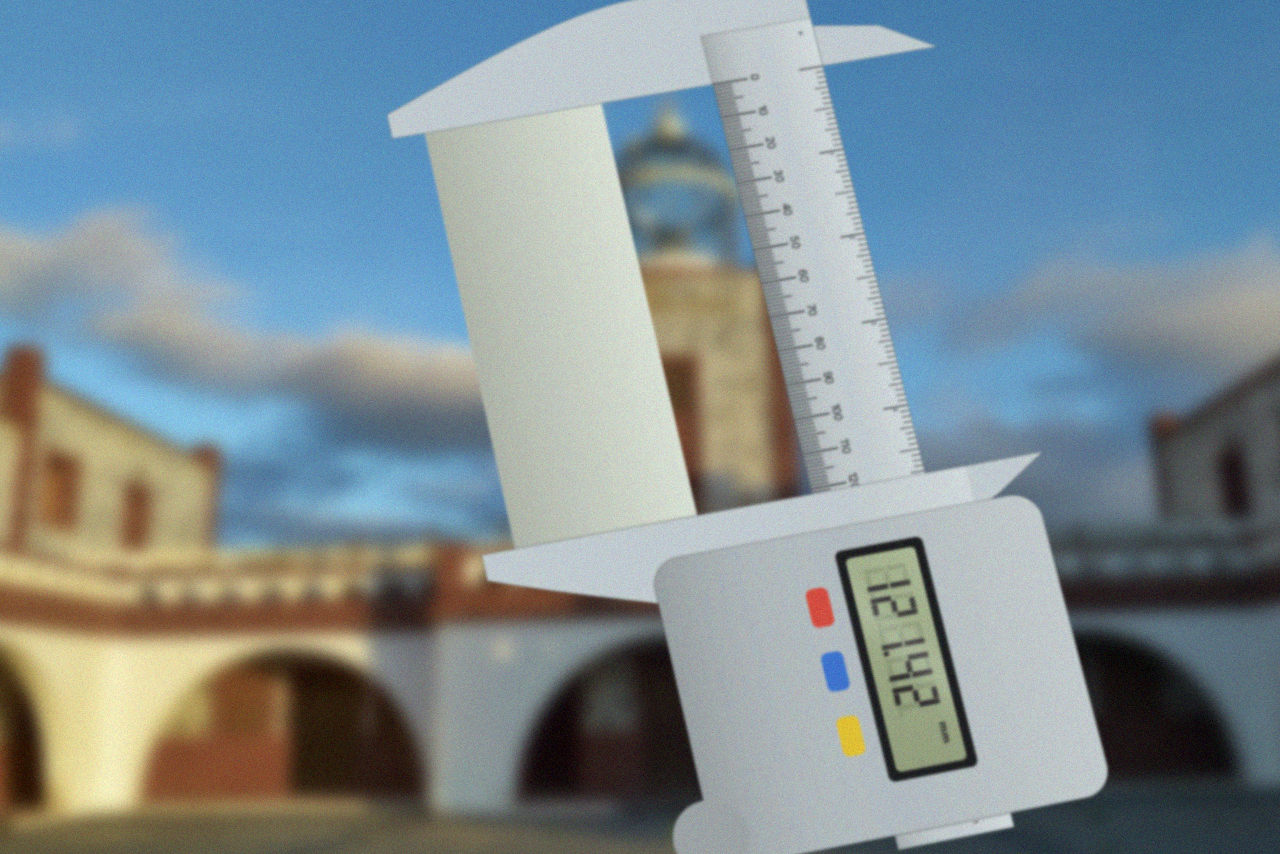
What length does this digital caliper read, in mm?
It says 121.42 mm
